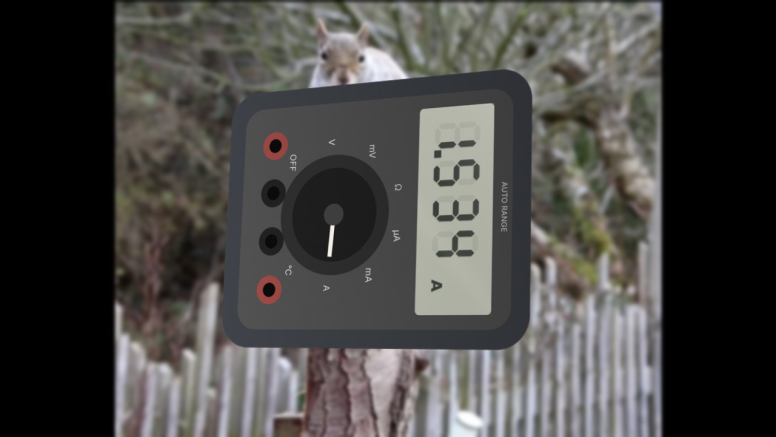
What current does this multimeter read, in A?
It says 1.534 A
